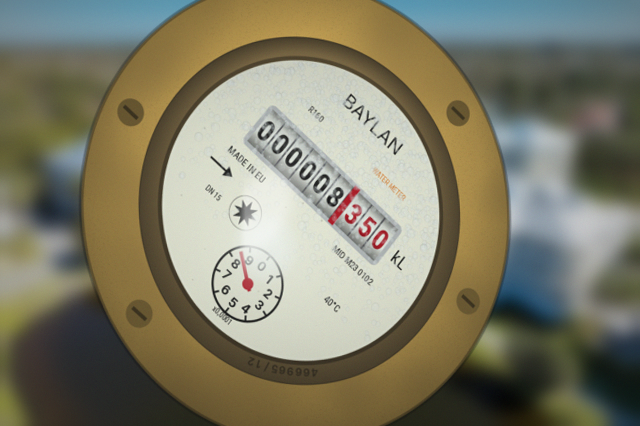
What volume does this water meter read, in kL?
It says 8.3508 kL
